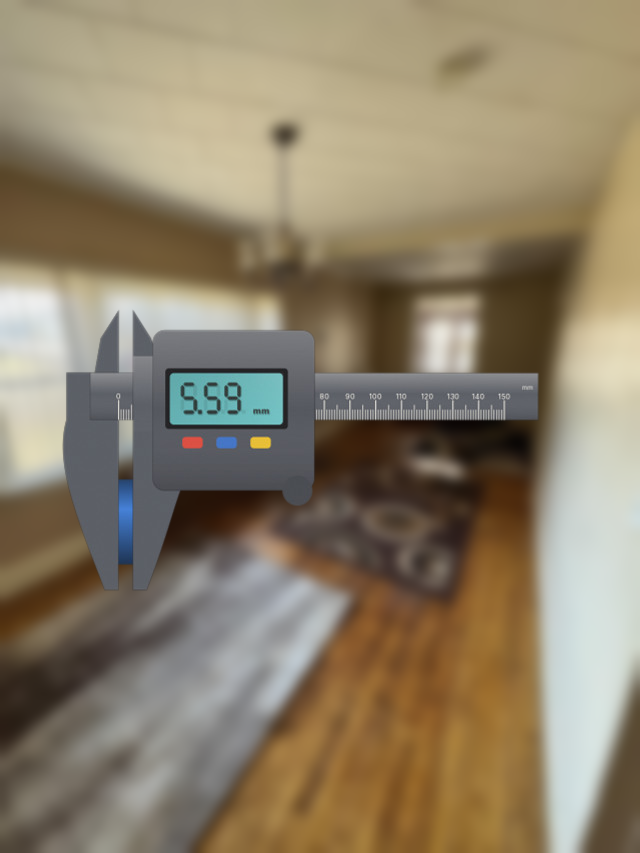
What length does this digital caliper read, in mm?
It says 5.59 mm
